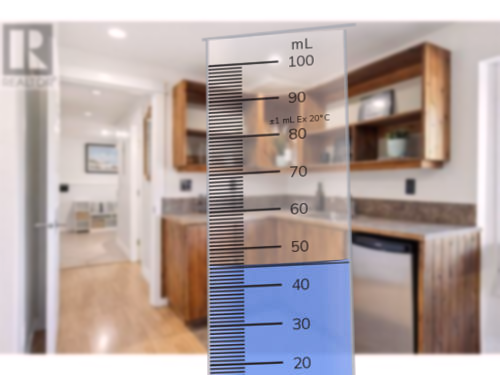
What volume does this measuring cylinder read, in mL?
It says 45 mL
